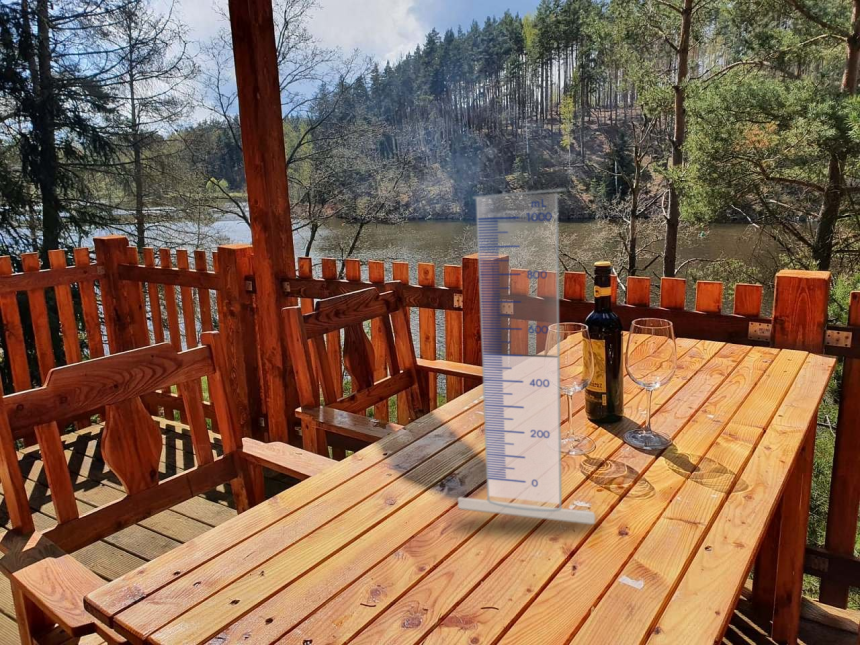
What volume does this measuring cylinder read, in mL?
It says 500 mL
